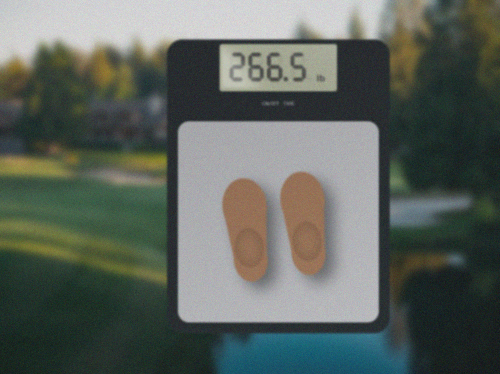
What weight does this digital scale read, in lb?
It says 266.5 lb
